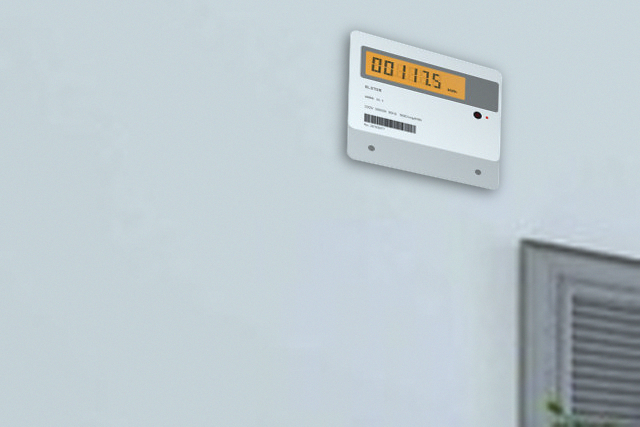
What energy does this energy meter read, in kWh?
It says 117.5 kWh
